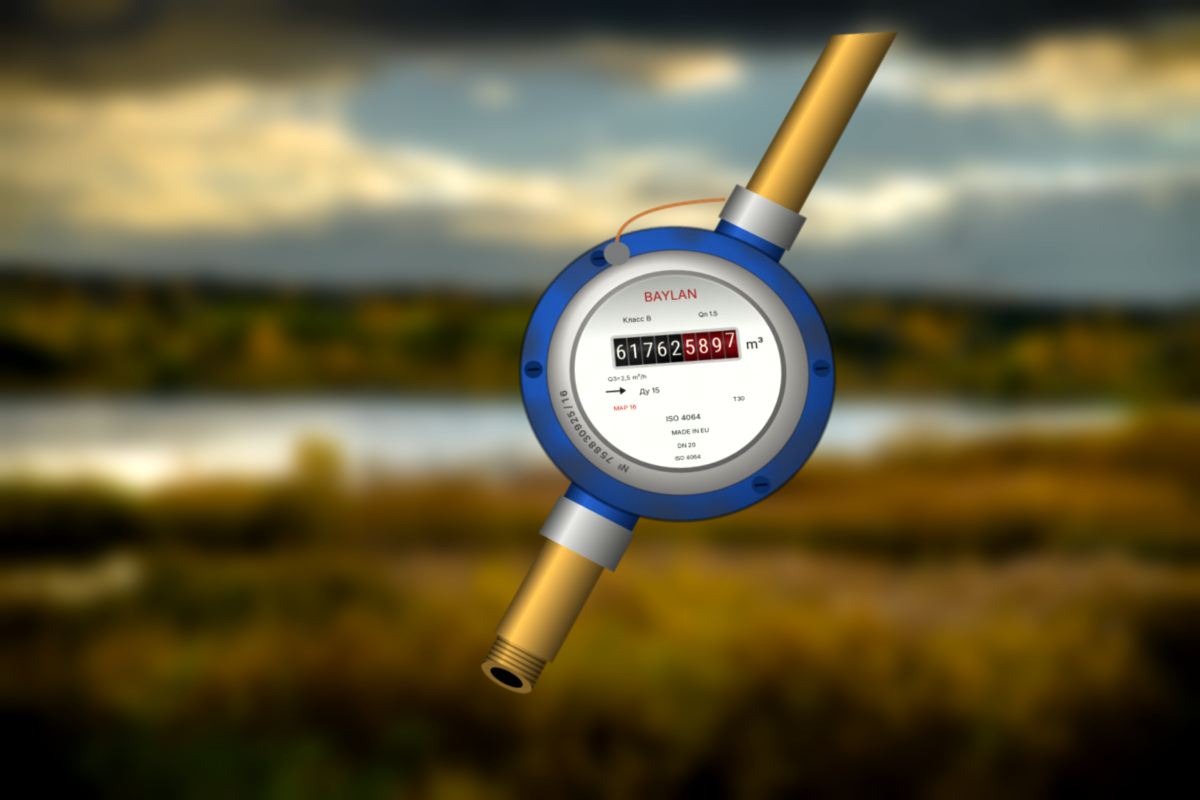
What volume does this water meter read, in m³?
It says 61762.5897 m³
